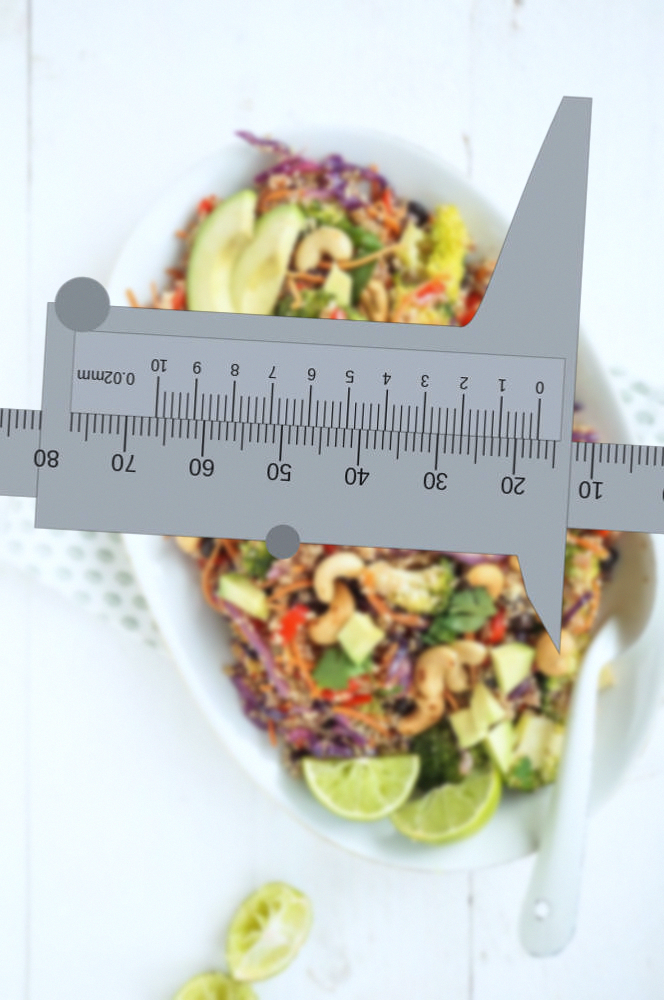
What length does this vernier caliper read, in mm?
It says 17.2 mm
